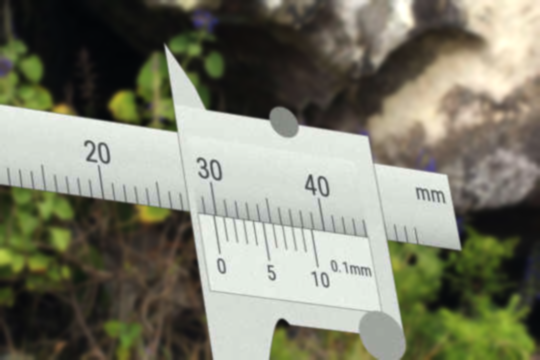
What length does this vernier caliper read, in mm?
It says 29.8 mm
